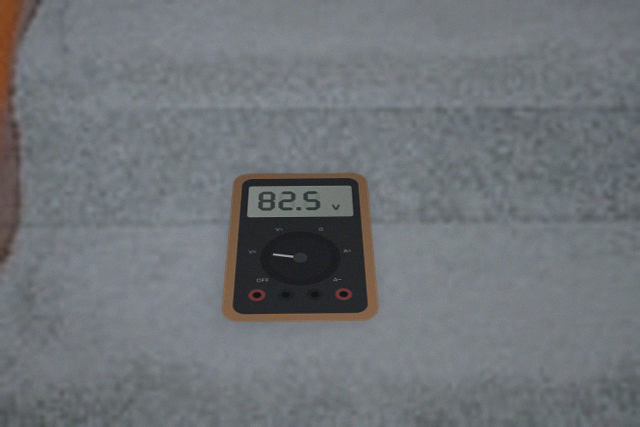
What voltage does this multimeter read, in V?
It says 82.5 V
